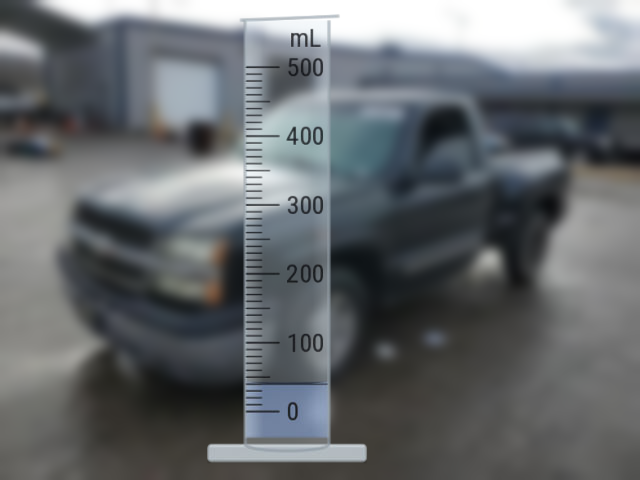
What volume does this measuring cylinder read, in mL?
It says 40 mL
